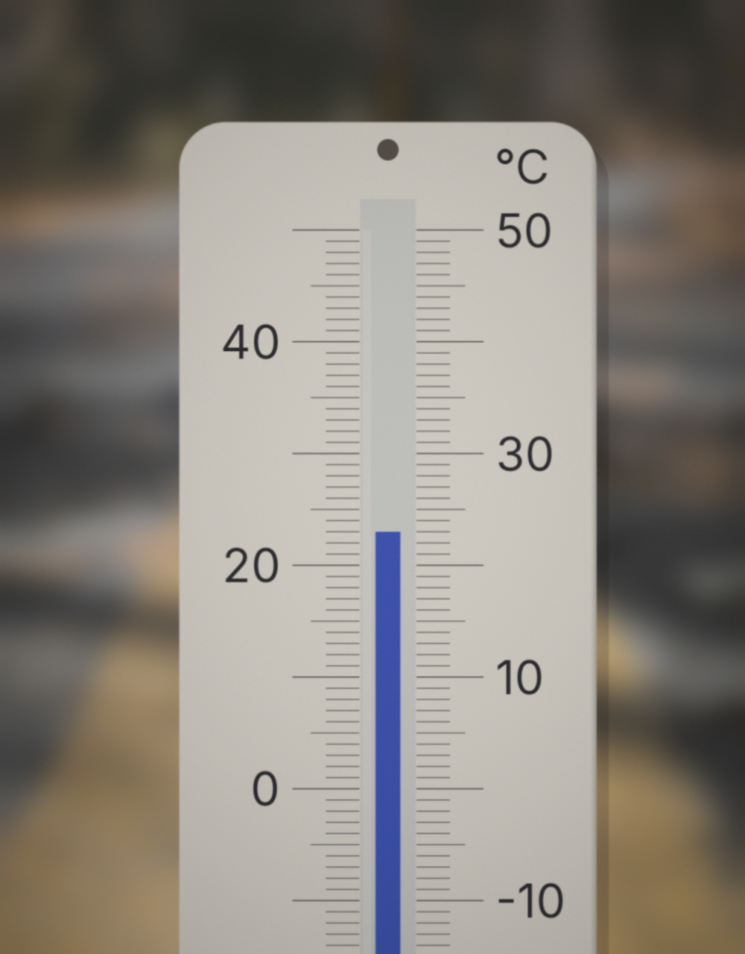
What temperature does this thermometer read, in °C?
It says 23 °C
